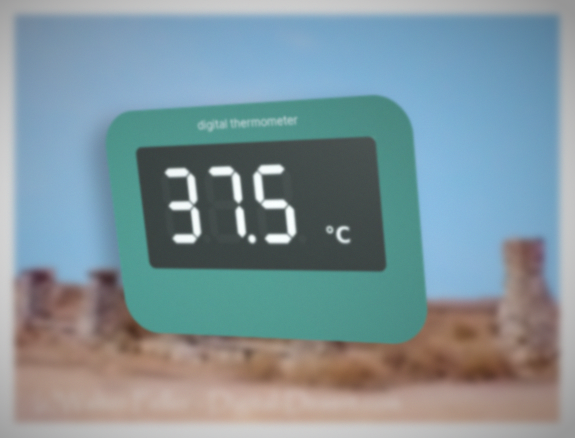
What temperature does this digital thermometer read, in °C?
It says 37.5 °C
